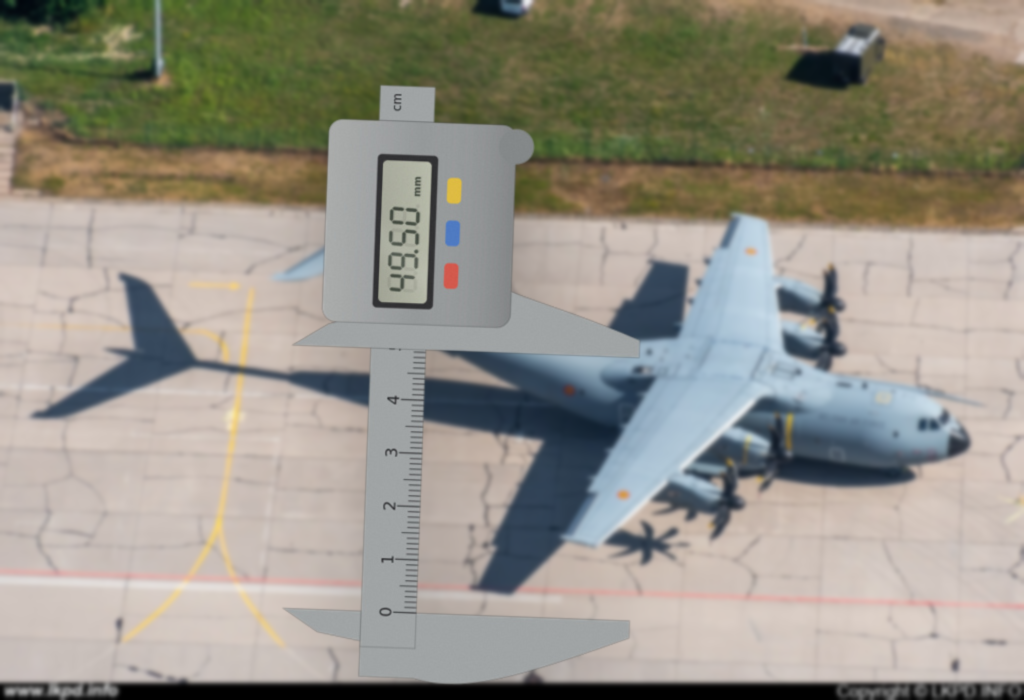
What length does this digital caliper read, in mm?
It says 49.50 mm
